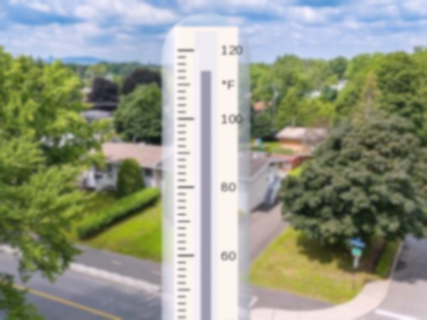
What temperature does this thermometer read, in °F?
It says 114 °F
